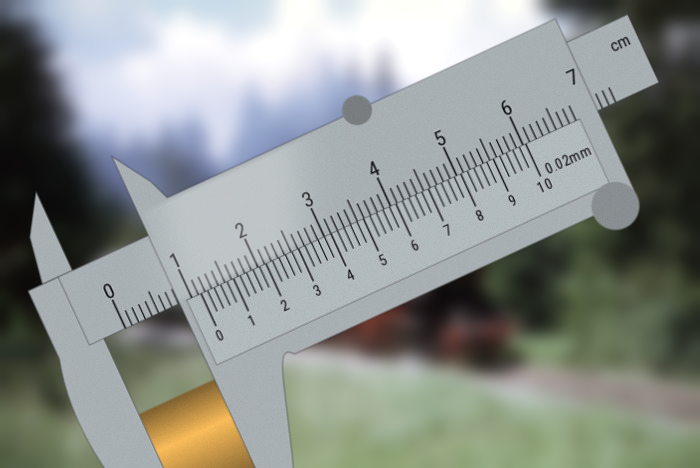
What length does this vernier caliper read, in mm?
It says 11.4 mm
